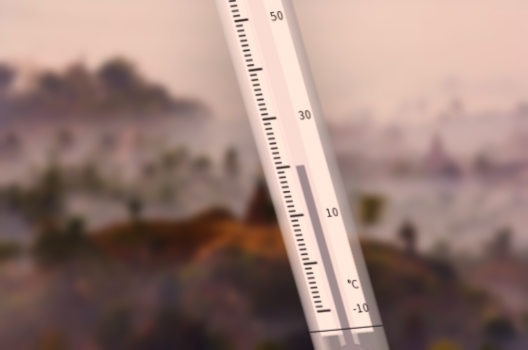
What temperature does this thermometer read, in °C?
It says 20 °C
